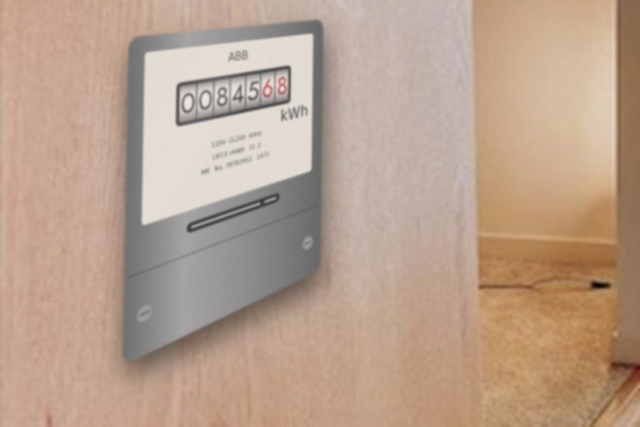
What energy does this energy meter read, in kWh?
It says 845.68 kWh
